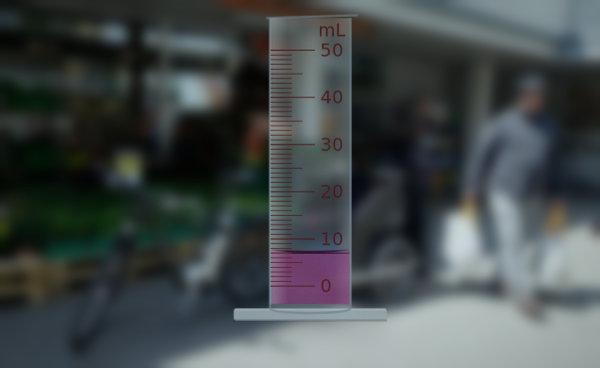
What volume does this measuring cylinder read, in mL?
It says 7 mL
